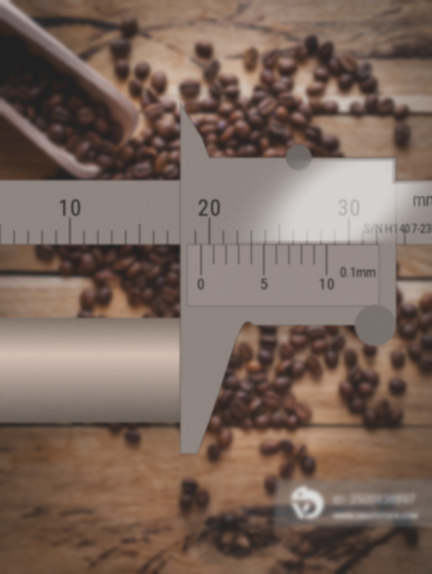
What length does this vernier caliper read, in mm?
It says 19.4 mm
